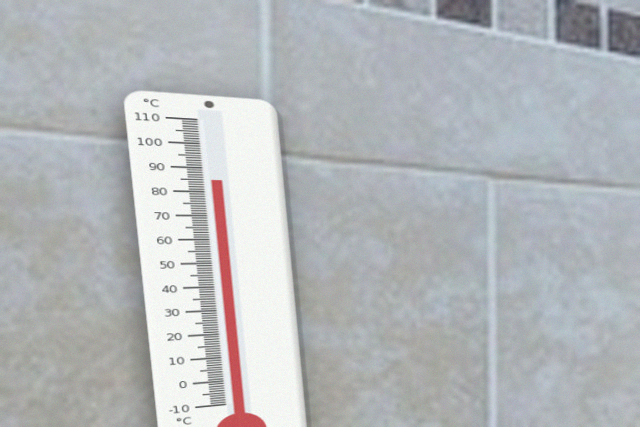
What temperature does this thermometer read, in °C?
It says 85 °C
